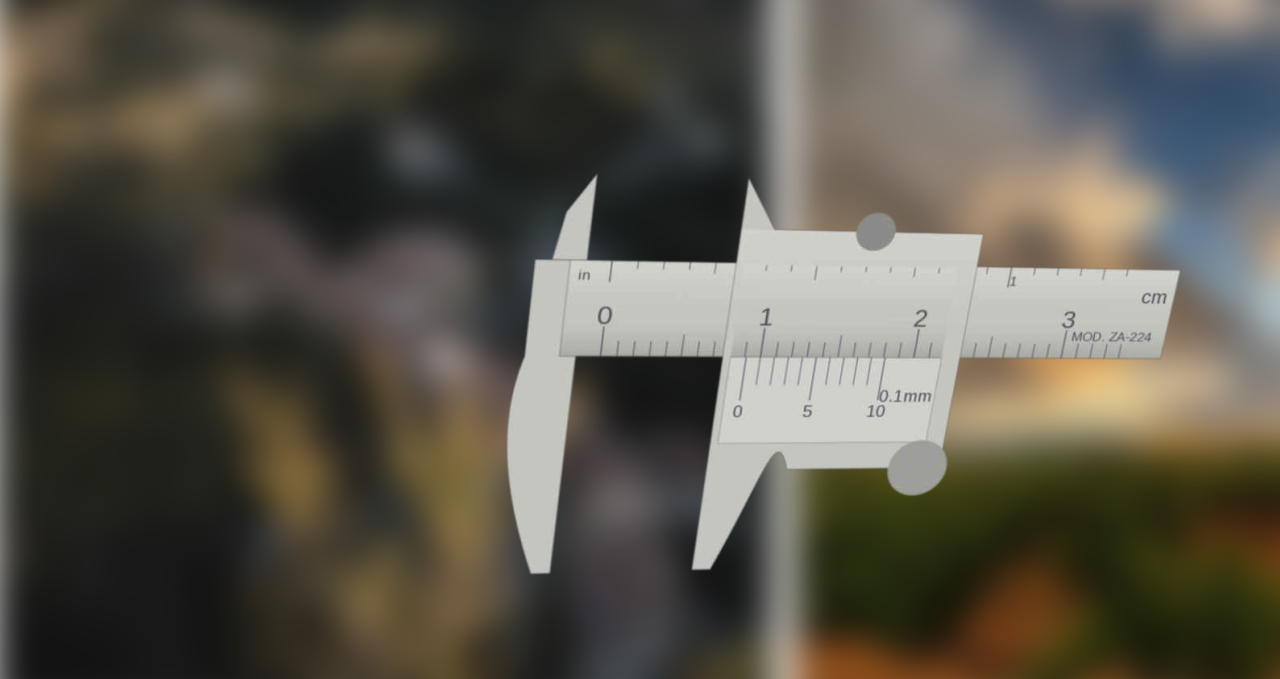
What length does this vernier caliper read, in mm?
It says 9.1 mm
